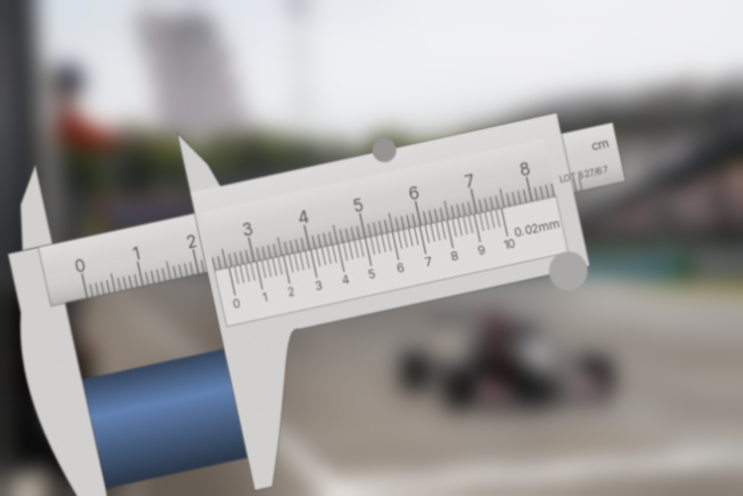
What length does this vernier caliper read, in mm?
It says 25.5 mm
